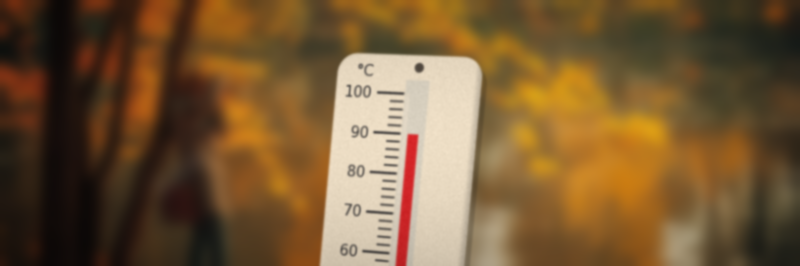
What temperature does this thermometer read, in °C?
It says 90 °C
